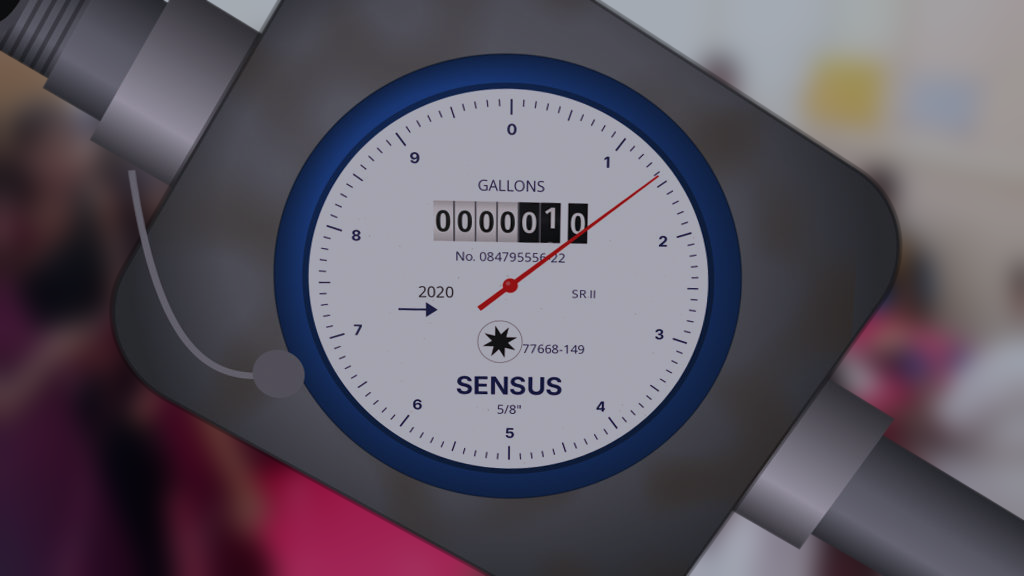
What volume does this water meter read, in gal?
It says 11.4 gal
